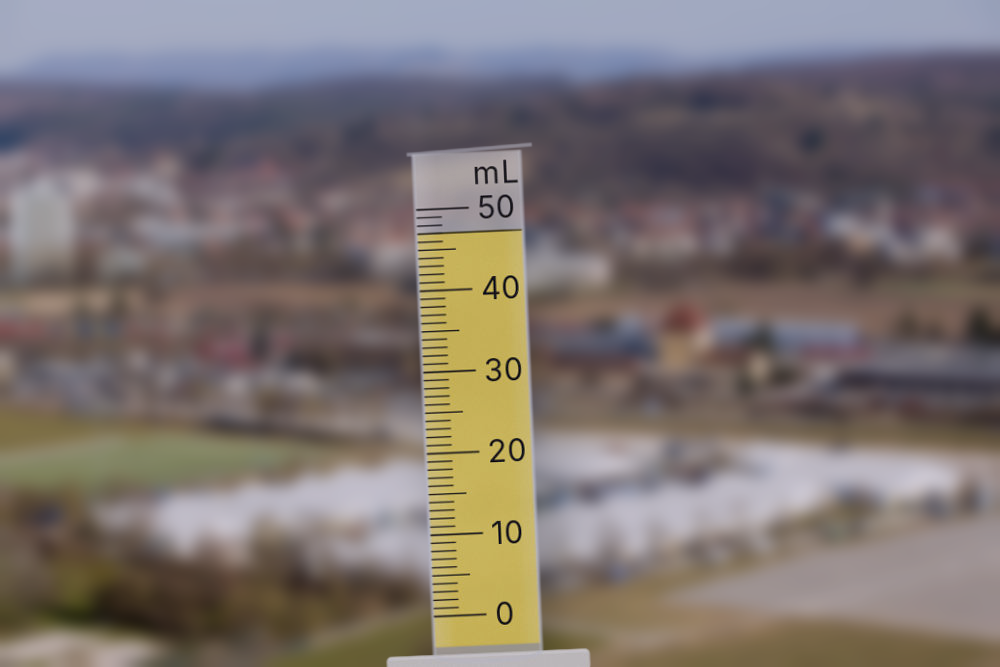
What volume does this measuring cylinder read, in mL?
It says 47 mL
